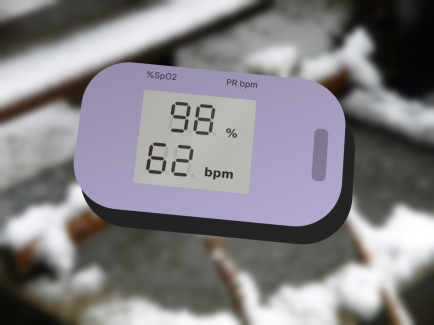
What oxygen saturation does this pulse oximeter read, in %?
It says 98 %
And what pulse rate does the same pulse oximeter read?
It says 62 bpm
